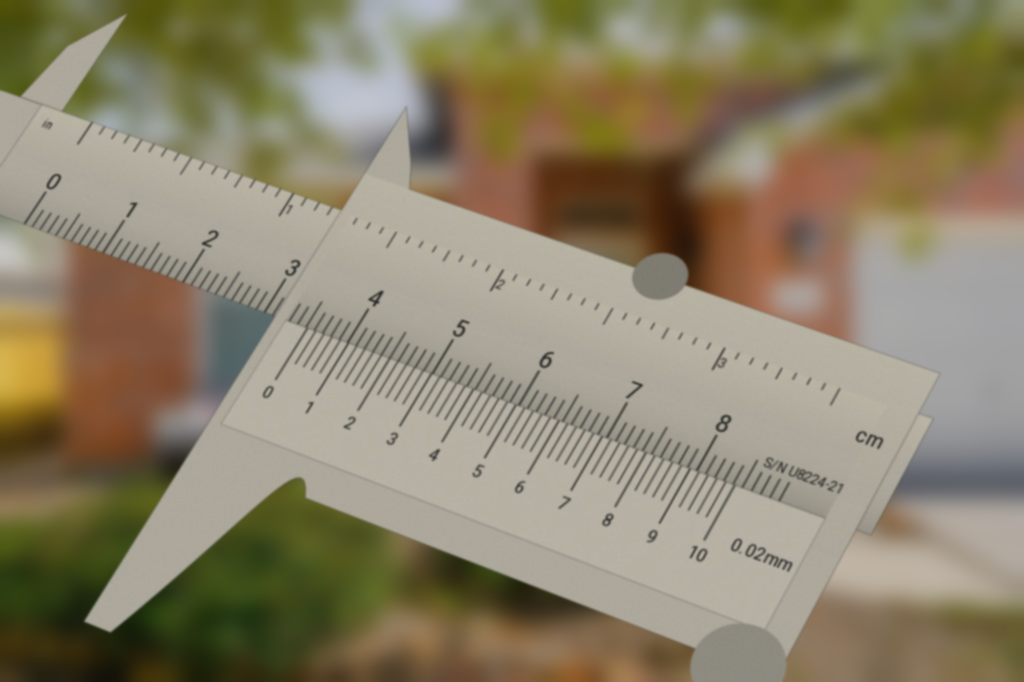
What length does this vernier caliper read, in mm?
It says 35.2 mm
